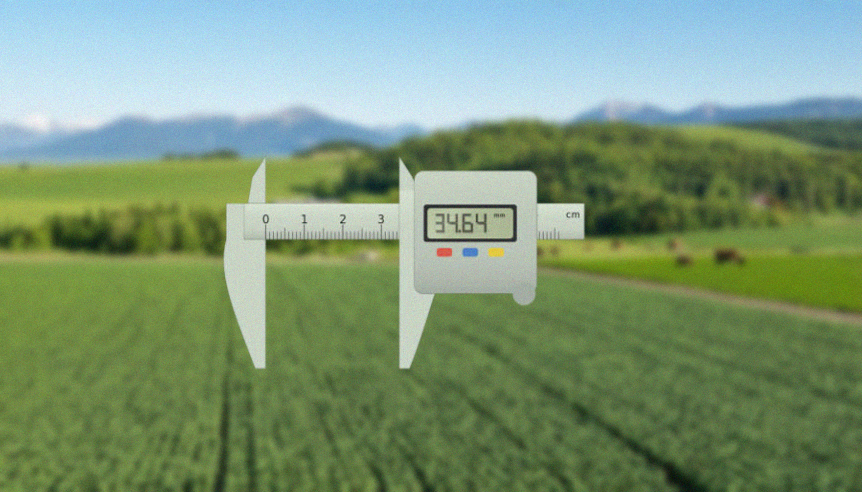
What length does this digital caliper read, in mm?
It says 34.64 mm
